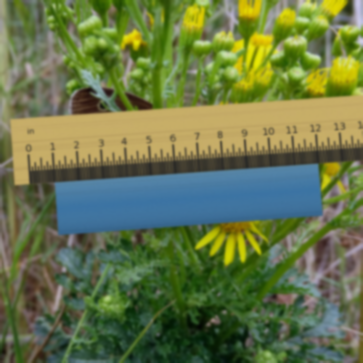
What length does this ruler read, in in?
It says 11 in
